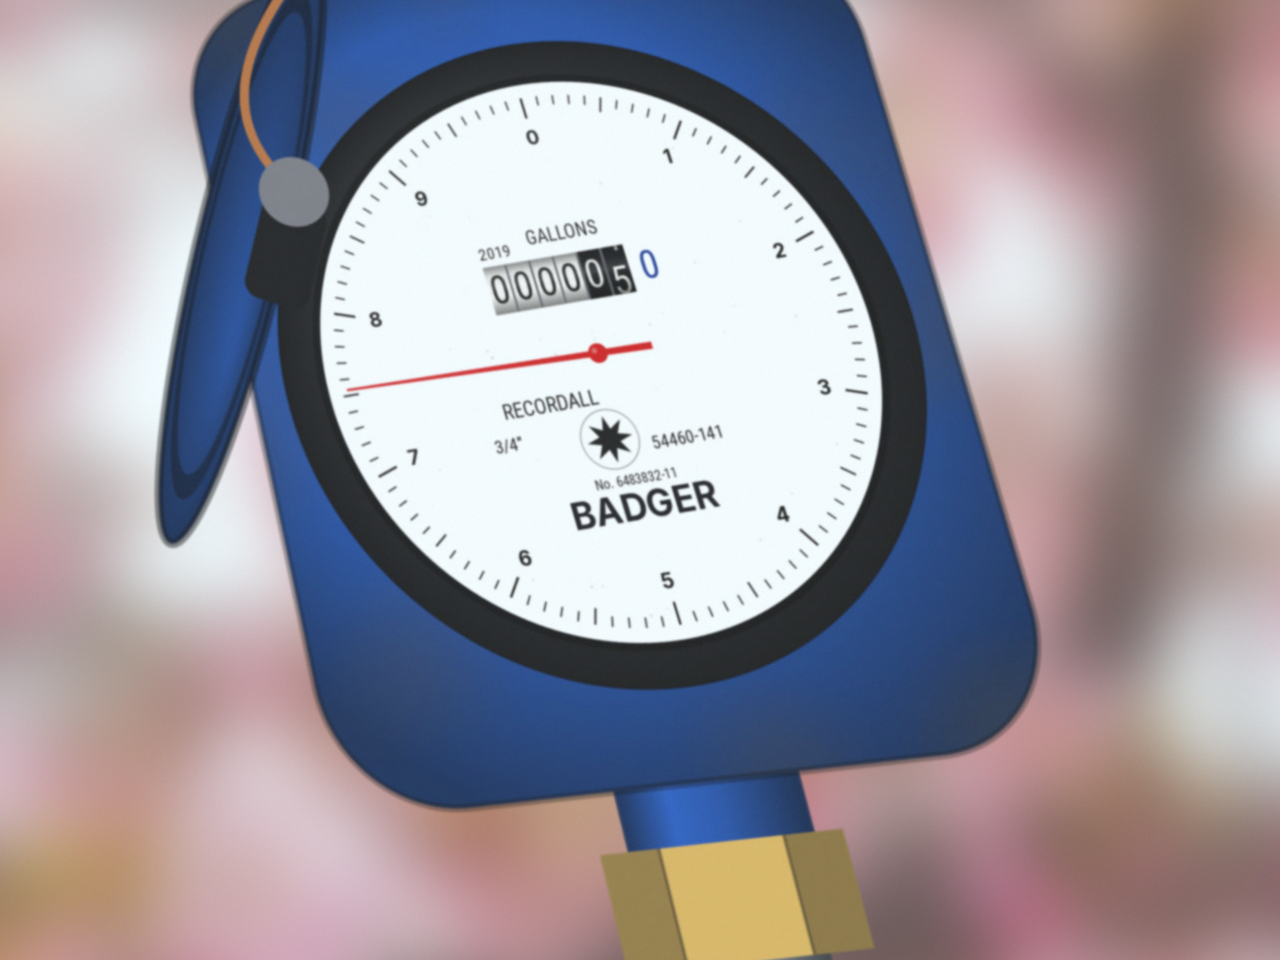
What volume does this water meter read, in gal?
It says 47.5 gal
